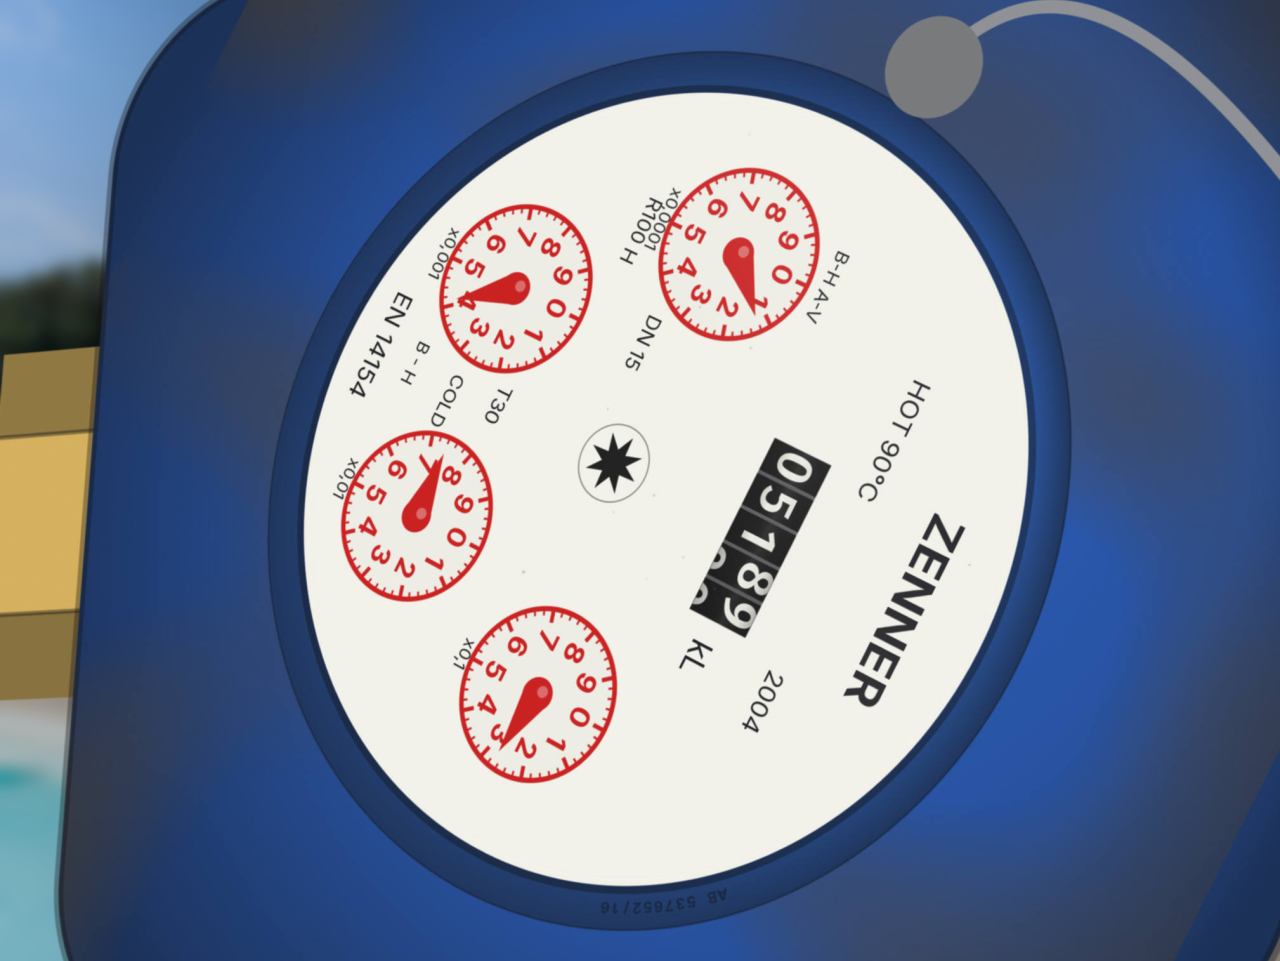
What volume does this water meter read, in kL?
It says 5189.2741 kL
